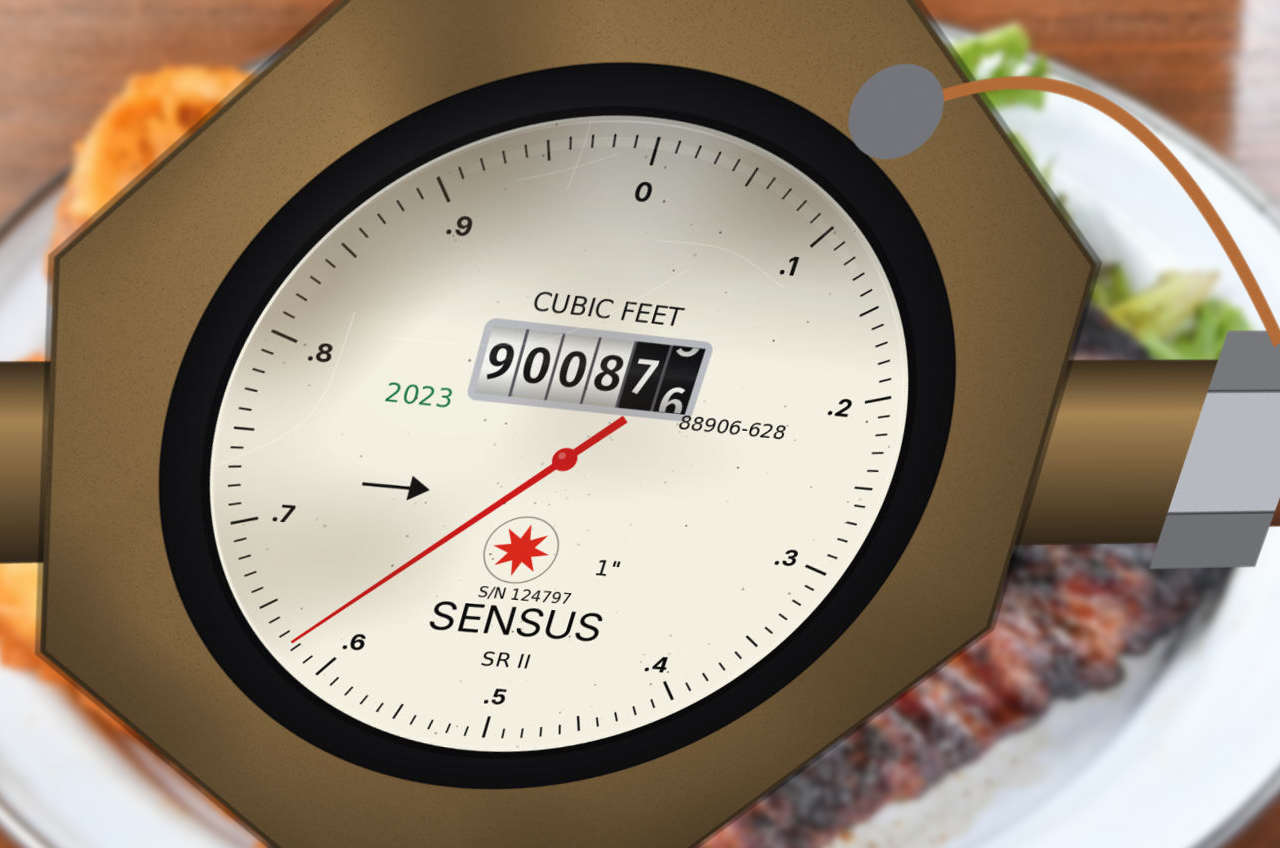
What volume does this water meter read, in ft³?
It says 900875.62 ft³
